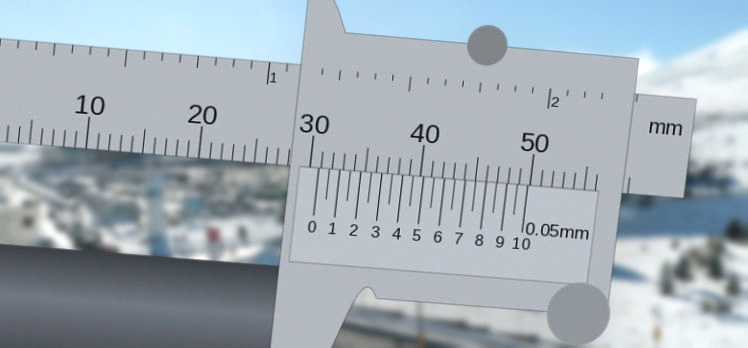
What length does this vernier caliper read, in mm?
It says 30.8 mm
